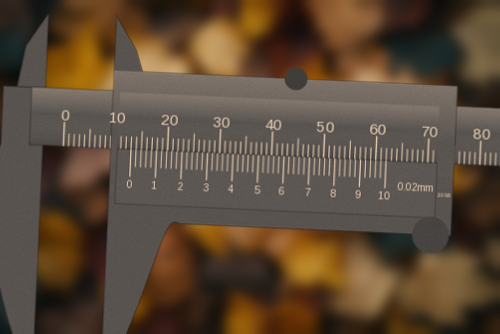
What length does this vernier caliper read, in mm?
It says 13.0 mm
